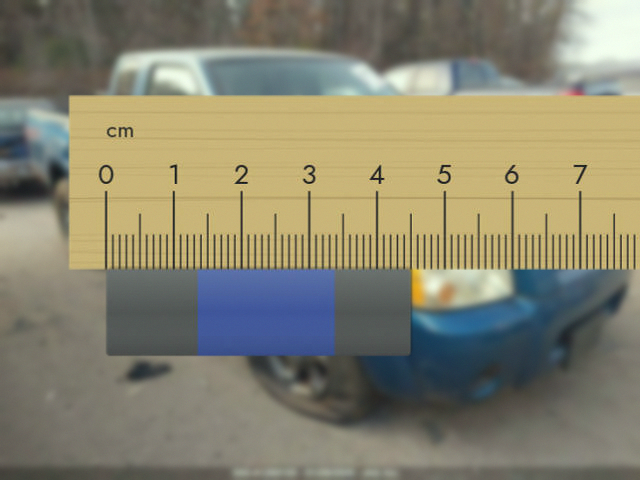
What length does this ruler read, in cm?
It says 4.5 cm
